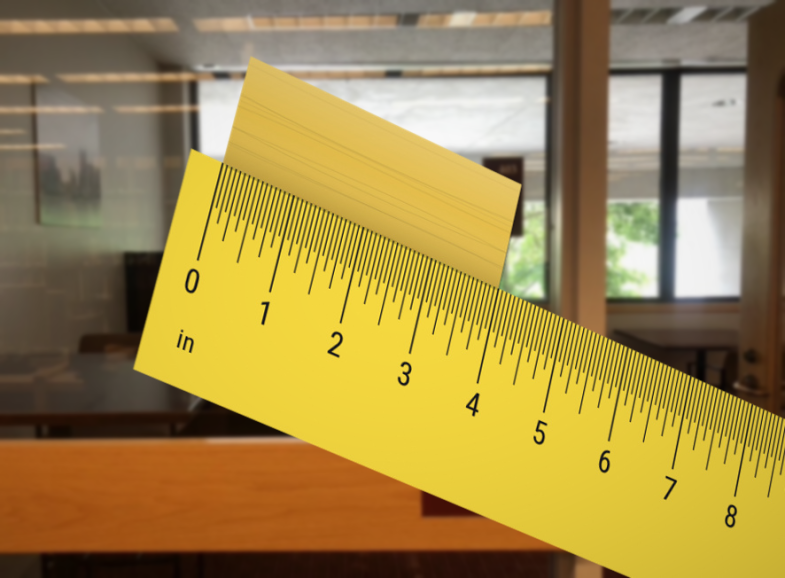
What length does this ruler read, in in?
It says 4 in
